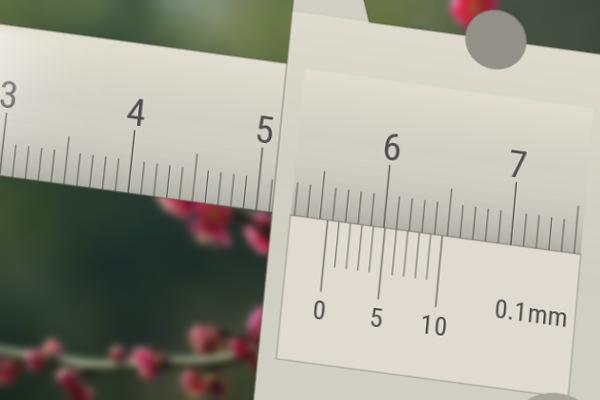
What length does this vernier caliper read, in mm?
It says 55.6 mm
